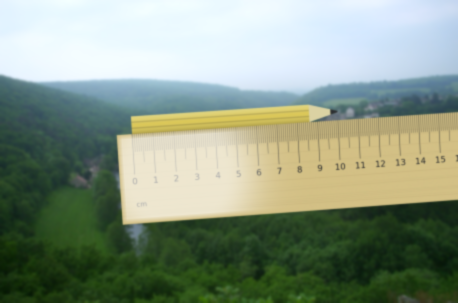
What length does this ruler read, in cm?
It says 10 cm
